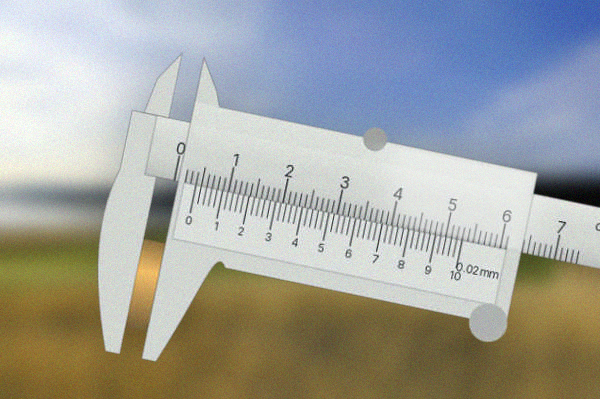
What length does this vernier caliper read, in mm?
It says 4.0 mm
